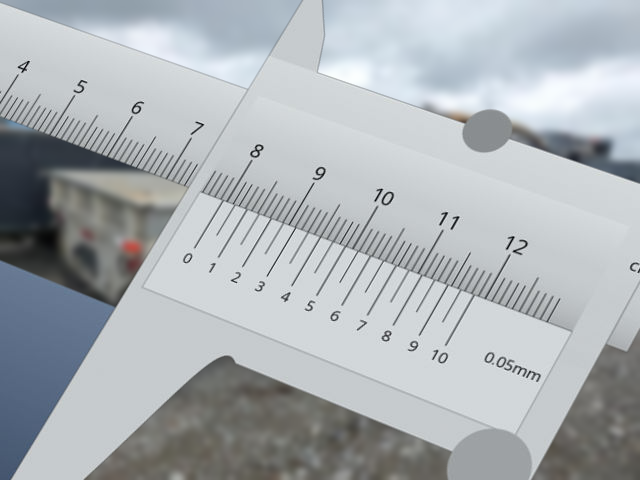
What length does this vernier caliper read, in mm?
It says 79.4 mm
